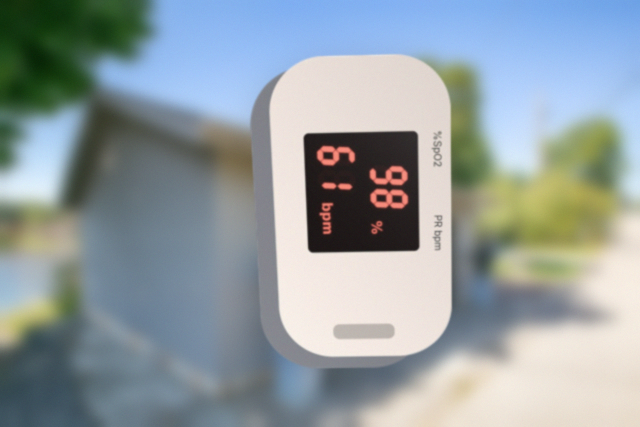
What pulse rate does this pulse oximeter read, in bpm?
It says 61 bpm
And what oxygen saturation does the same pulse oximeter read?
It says 98 %
